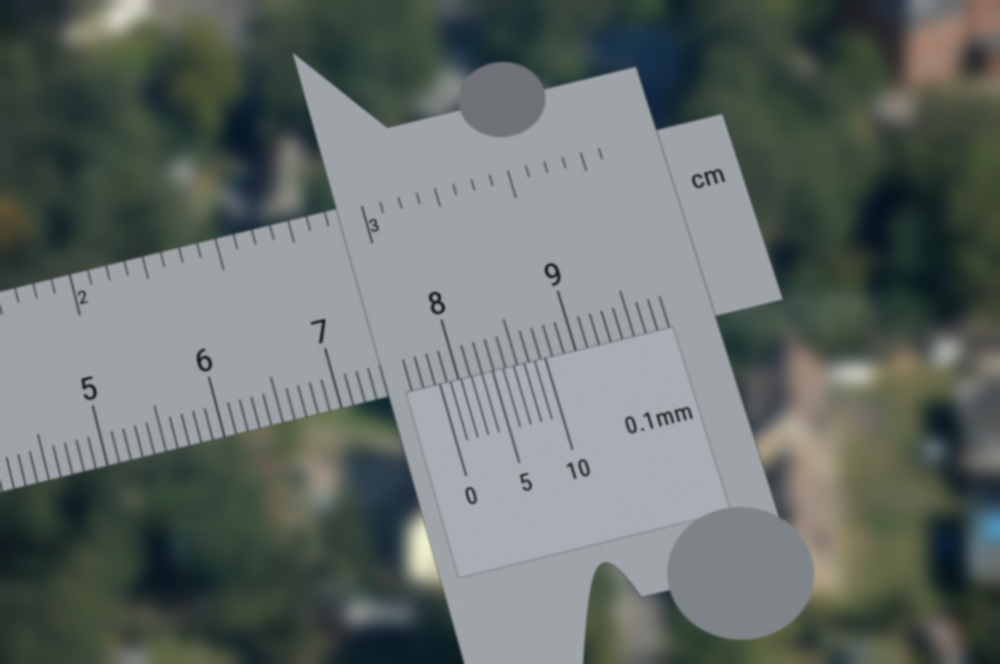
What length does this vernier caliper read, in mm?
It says 78.4 mm
